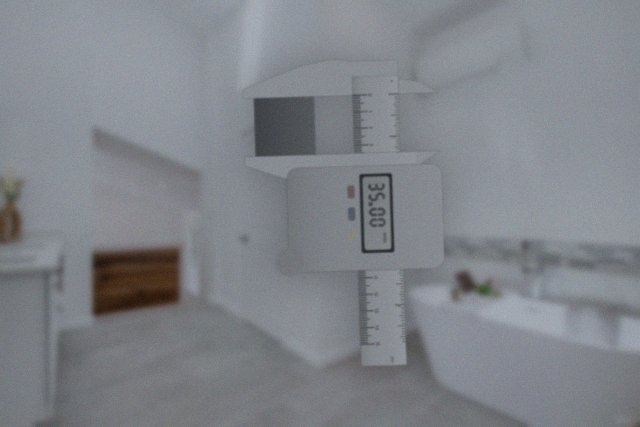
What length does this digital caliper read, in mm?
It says 35.00 mm
